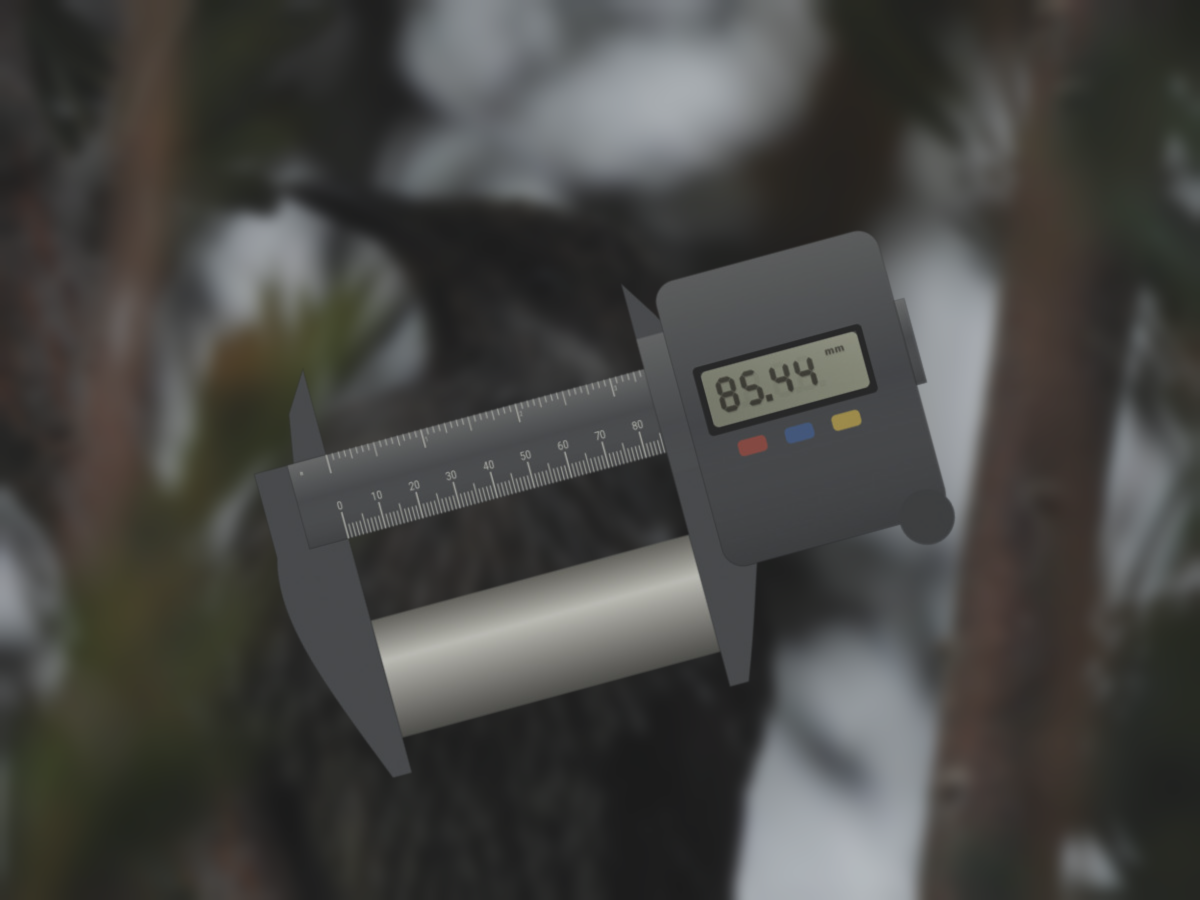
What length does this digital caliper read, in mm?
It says 85.44 mm
